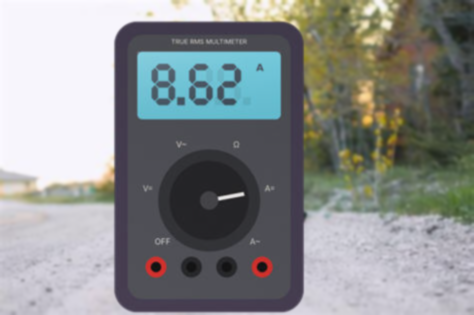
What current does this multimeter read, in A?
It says 8.62 A
